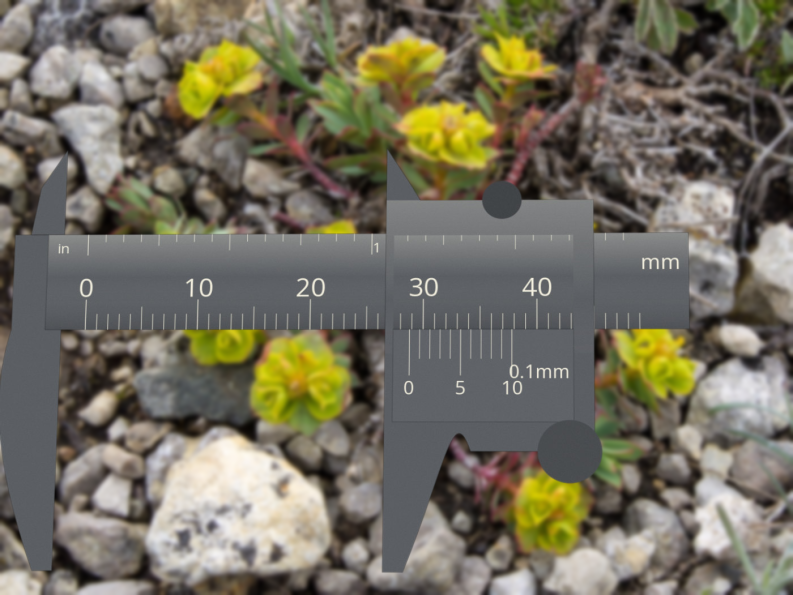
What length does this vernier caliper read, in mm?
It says 28.8 mm
